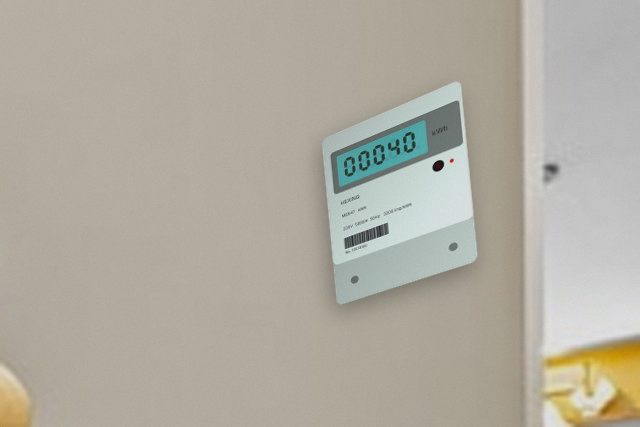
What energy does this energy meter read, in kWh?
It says 40 kWh
